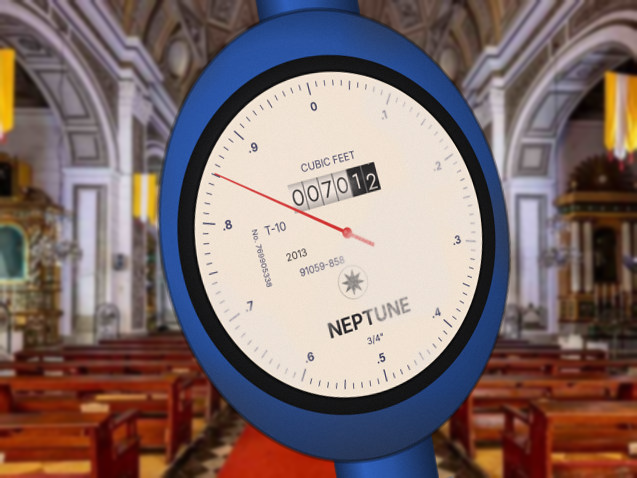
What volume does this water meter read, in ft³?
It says 7011.85 ft³
